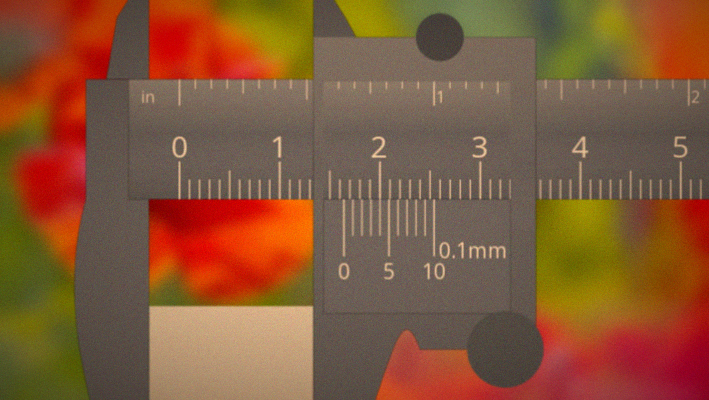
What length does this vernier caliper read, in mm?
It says 16.4 mm
